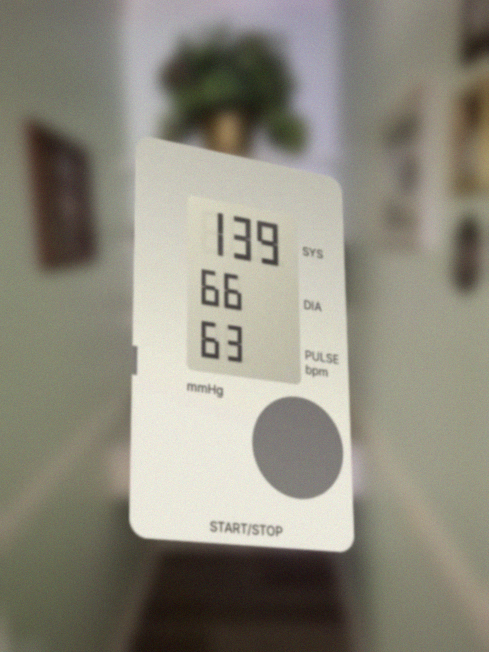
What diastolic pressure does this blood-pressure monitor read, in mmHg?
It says 66 mmHg
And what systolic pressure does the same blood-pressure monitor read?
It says 139 mmHg
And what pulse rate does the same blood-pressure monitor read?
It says 63 bpm
